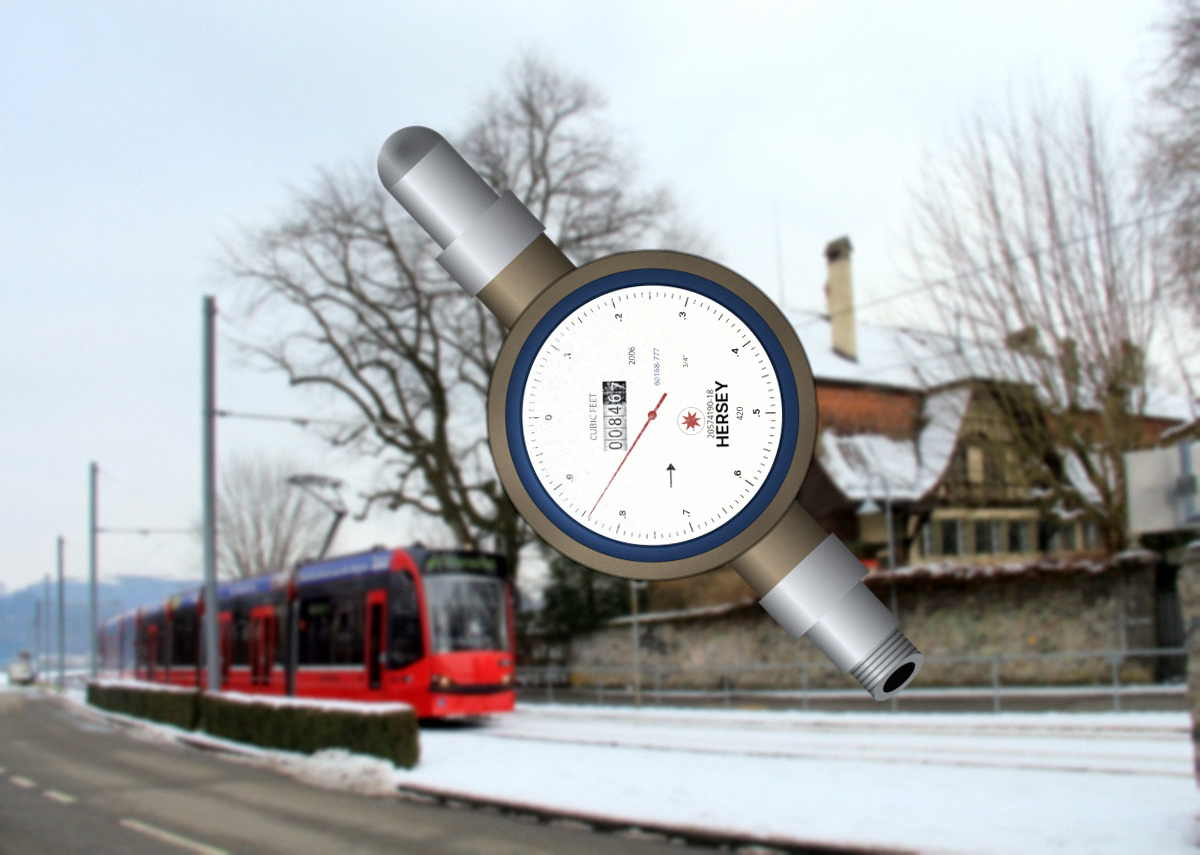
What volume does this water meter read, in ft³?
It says 8466.84 ft³
